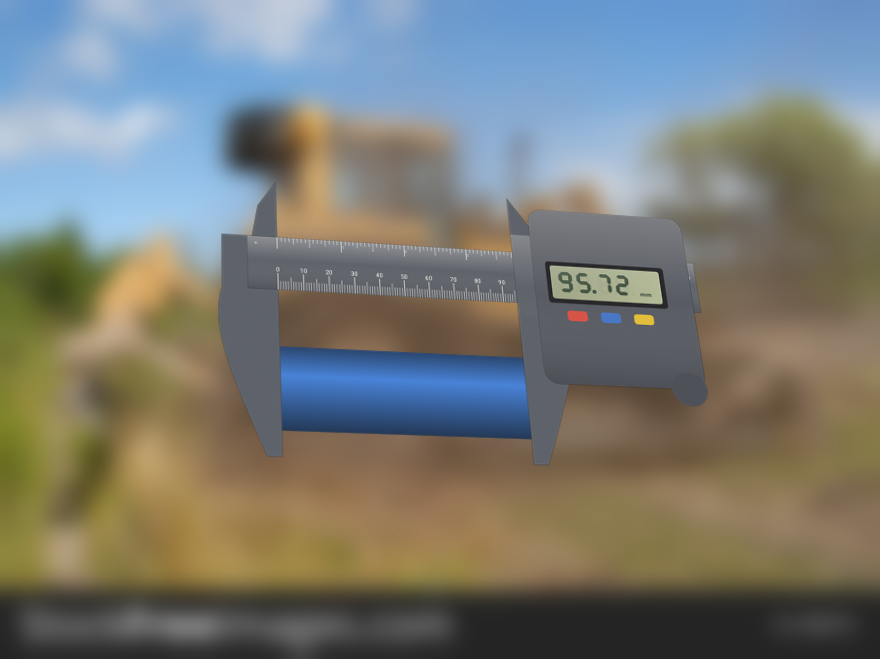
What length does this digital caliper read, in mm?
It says 95.72 mm
